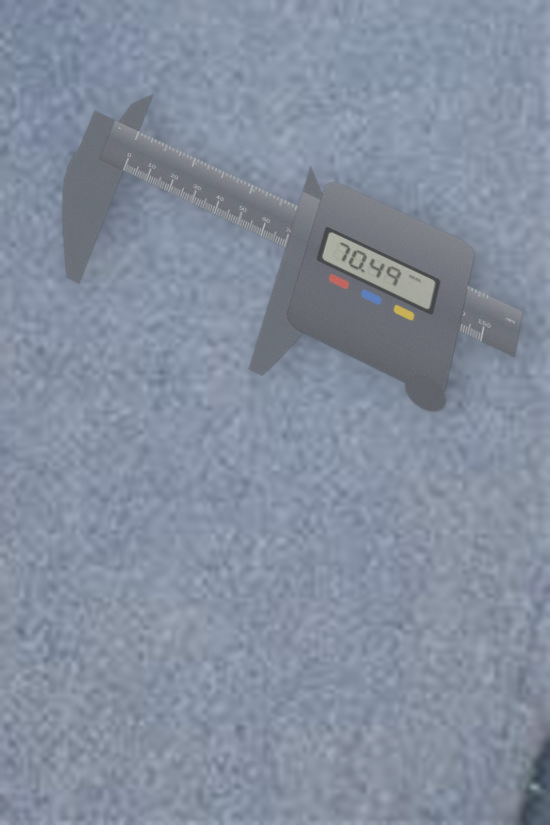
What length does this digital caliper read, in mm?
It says 70.49 mm
